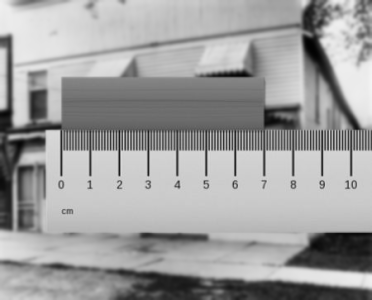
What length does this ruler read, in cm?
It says 7 cm
